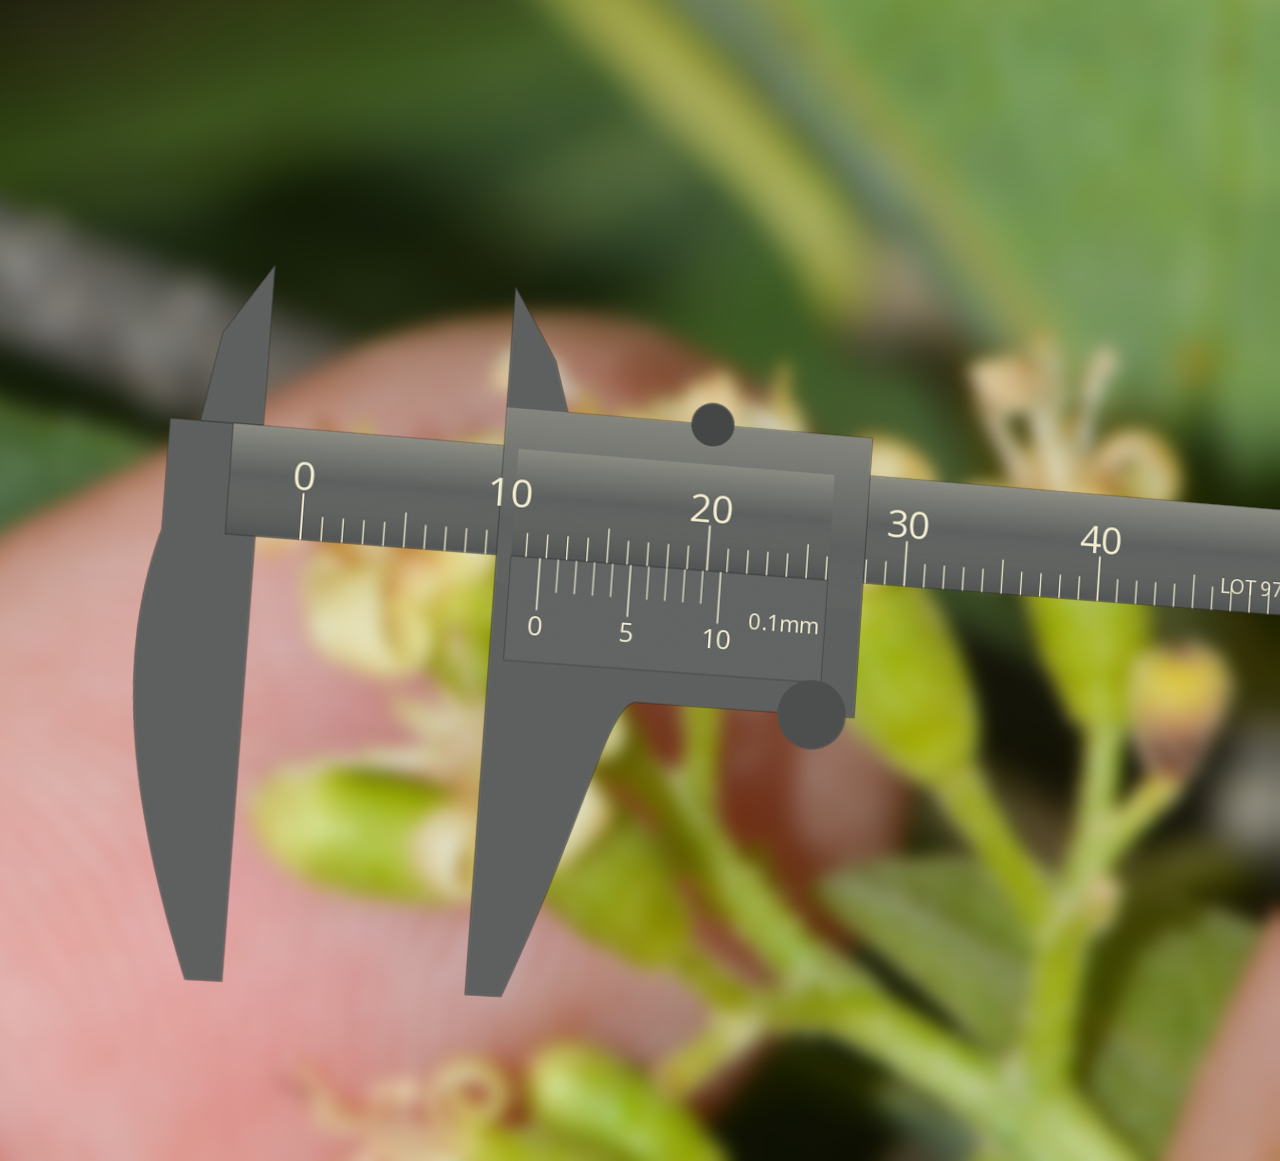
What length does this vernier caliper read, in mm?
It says 11.7 mm
